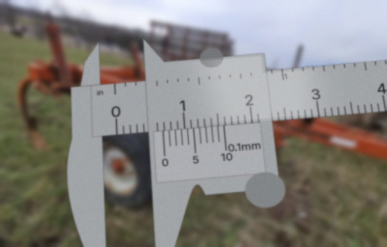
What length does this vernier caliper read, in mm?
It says 6.8 mm
